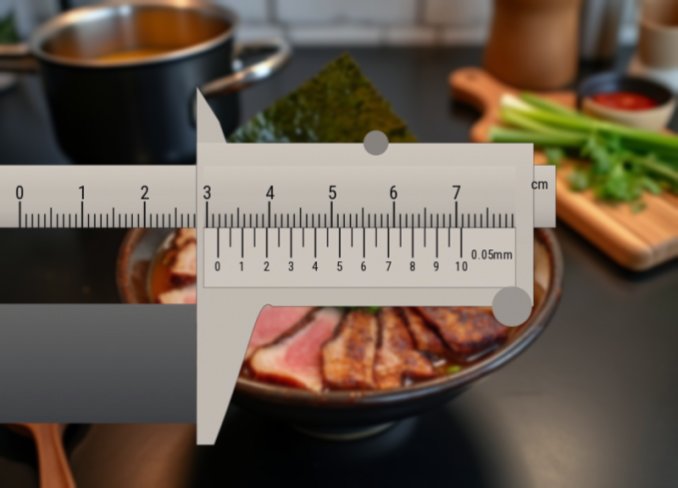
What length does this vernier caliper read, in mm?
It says 31.8 mm
